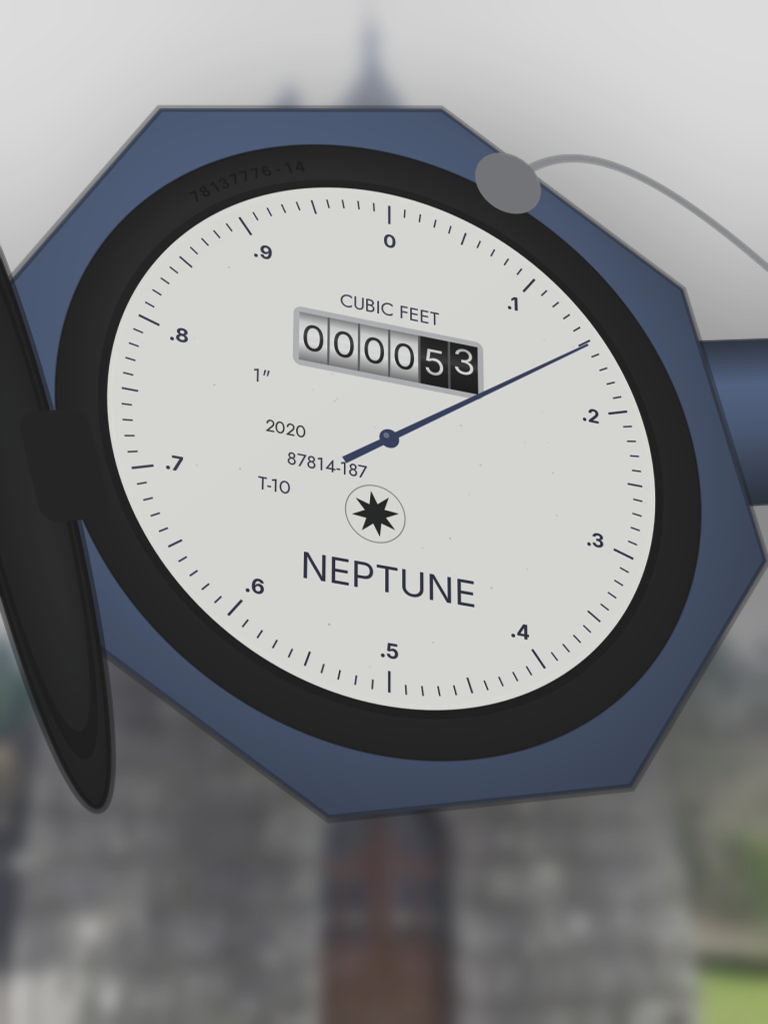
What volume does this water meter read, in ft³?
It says 53.15 ft³
